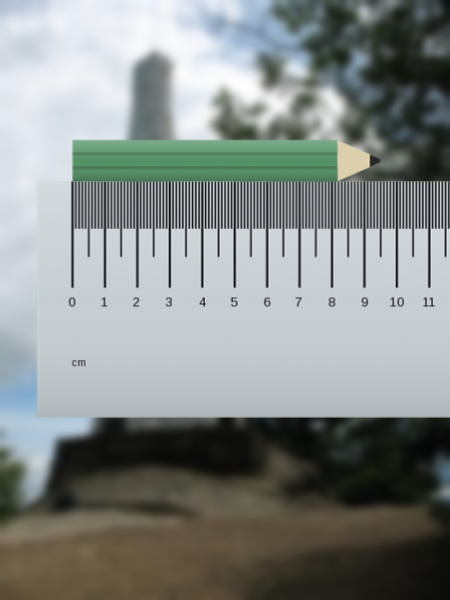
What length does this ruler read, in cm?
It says 9.5 cm
